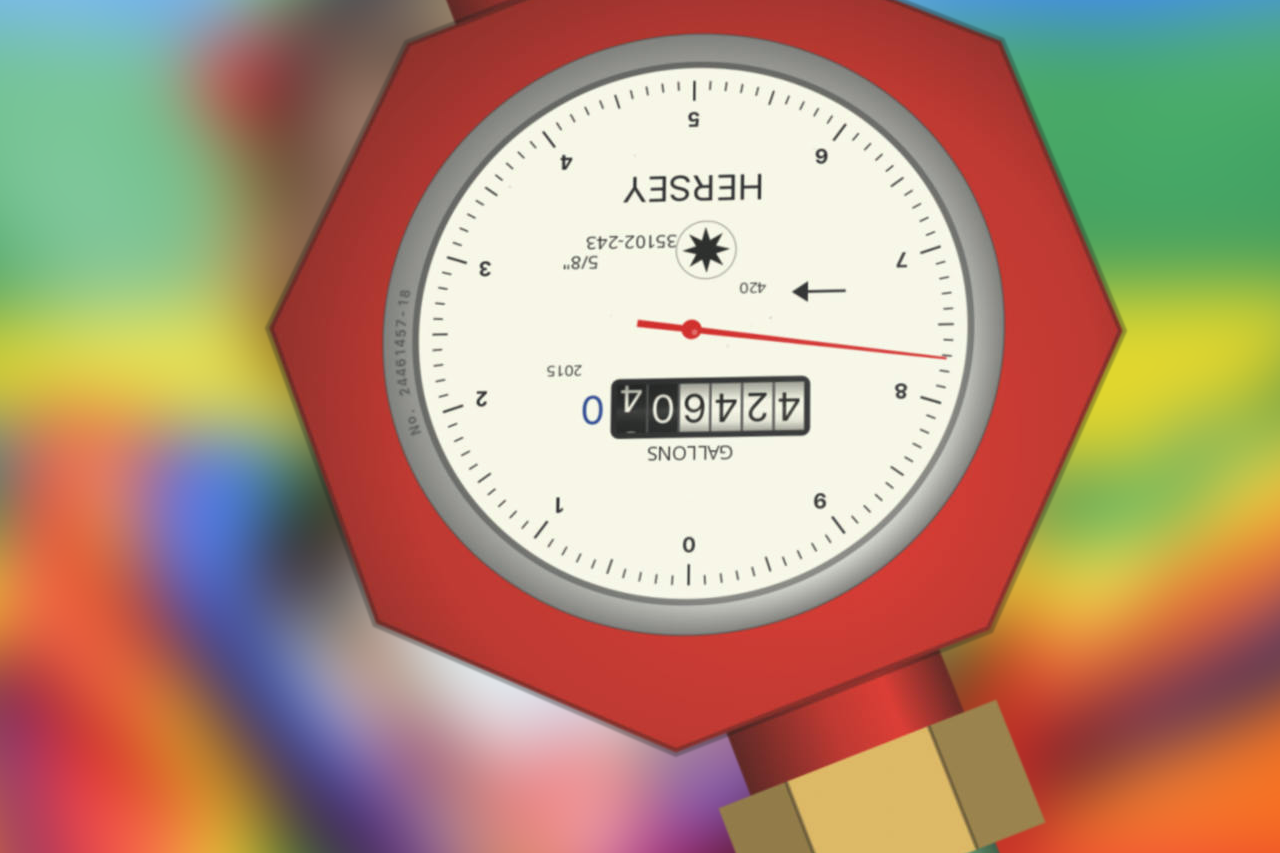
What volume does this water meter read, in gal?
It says 4246037.7 gal
